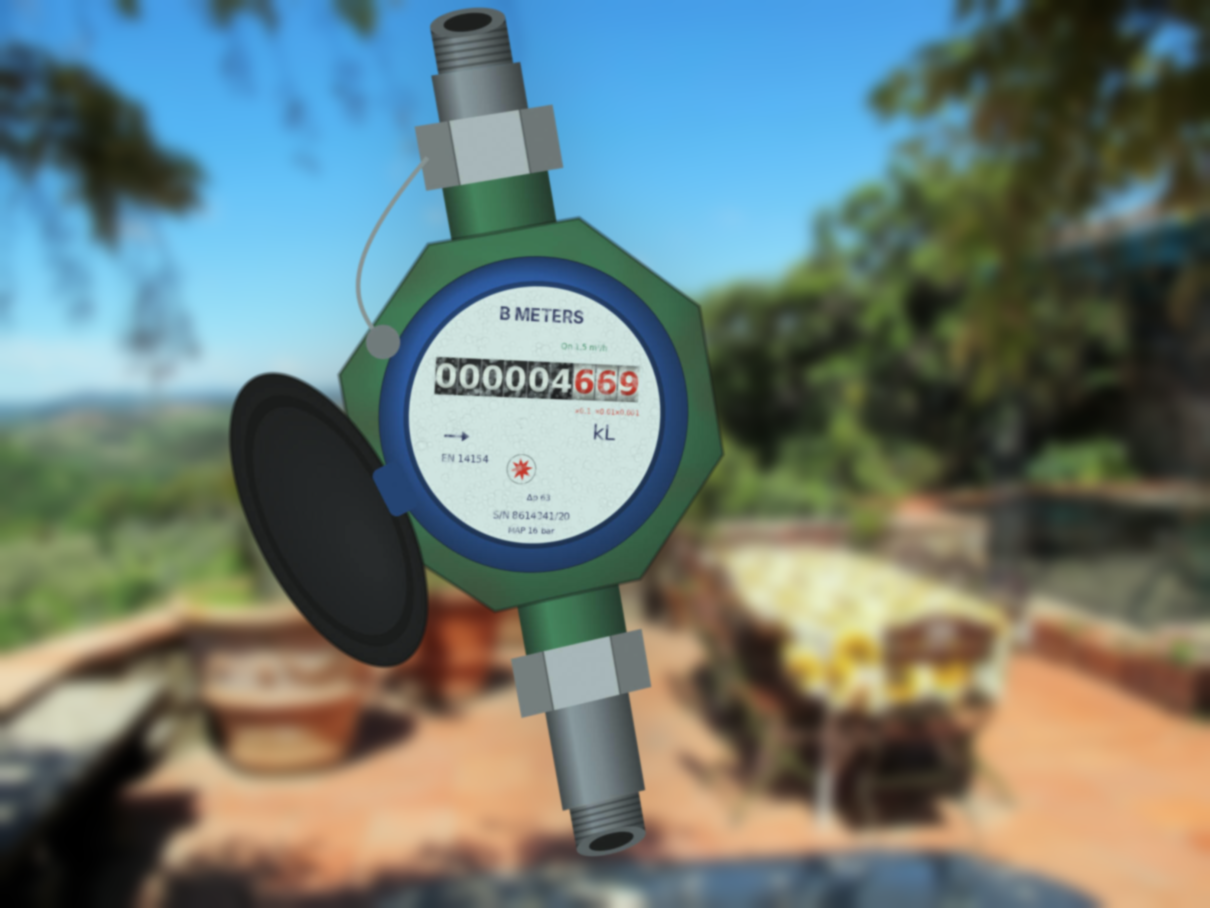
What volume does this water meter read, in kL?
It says 4.669 kL
